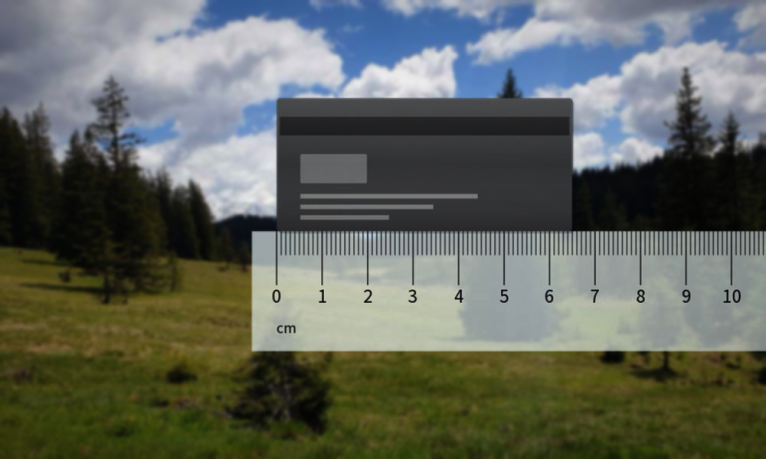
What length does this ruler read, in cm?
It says 6.5 cm
